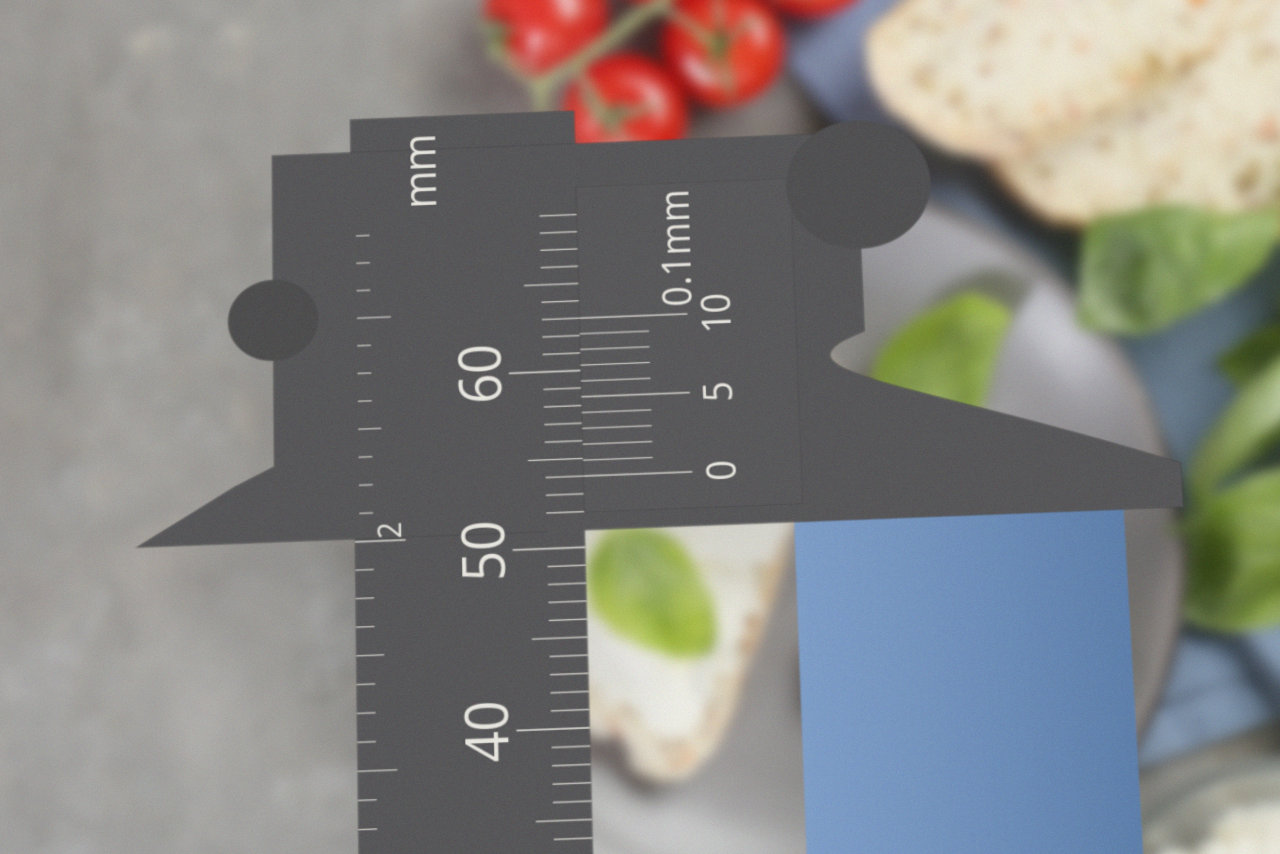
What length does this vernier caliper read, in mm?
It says 54.0 mm
